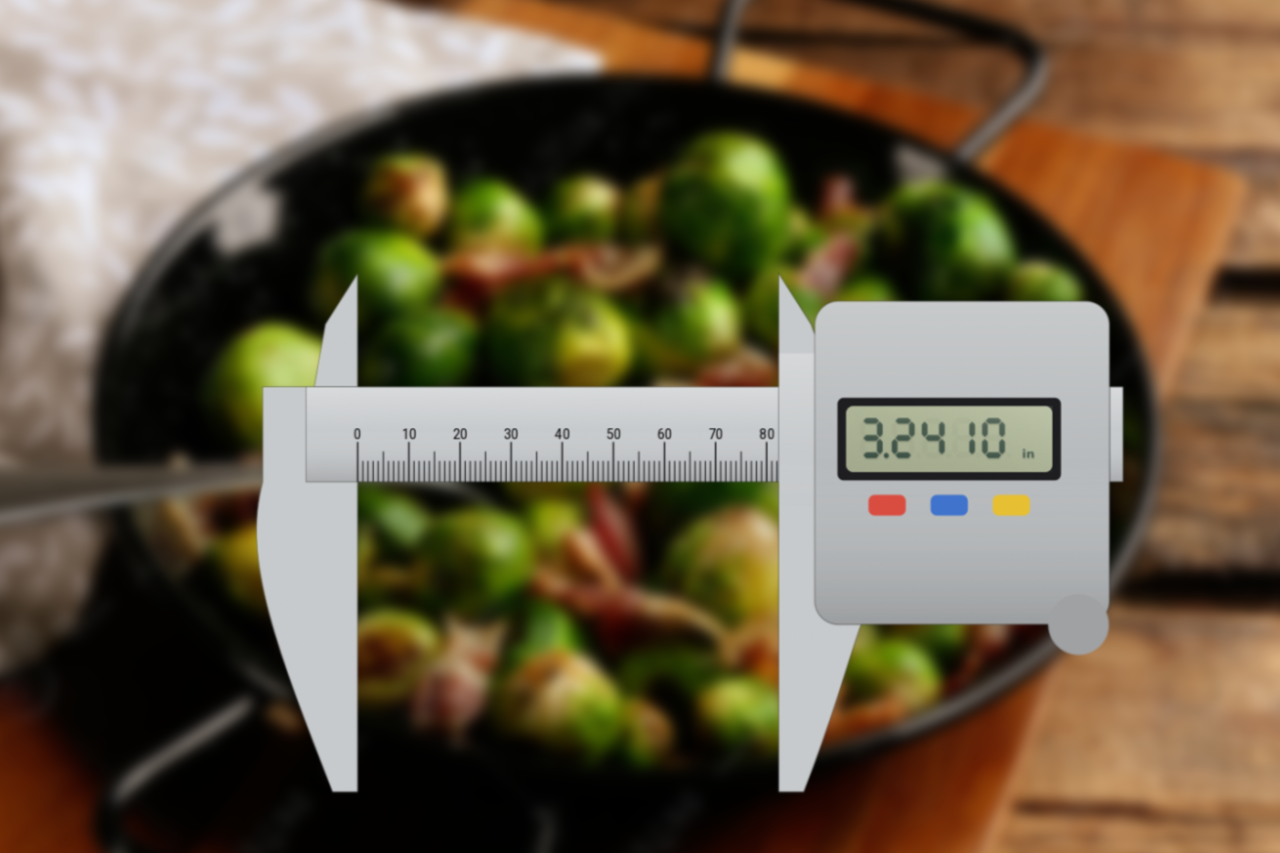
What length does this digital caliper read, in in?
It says 3.2410 in
